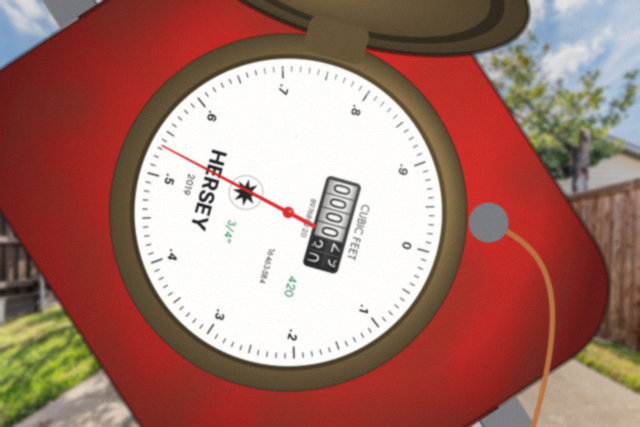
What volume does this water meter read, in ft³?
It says 29.53 ft³
